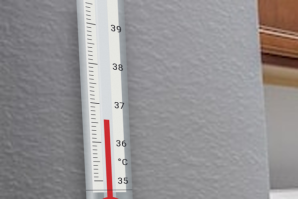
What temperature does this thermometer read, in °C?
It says 36.6 °C
